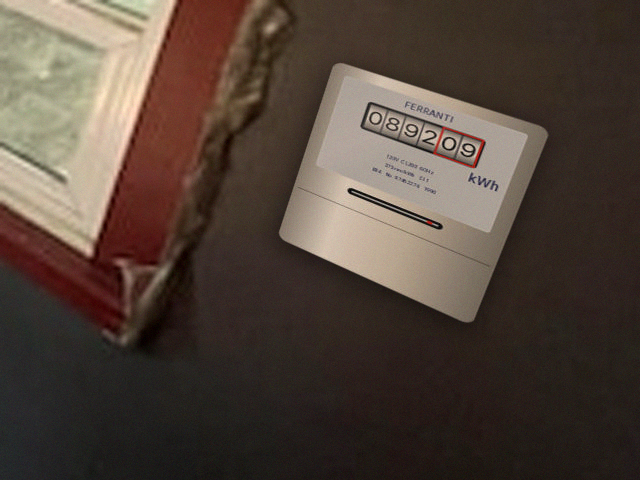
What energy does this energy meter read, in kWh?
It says 892.09 kWh
